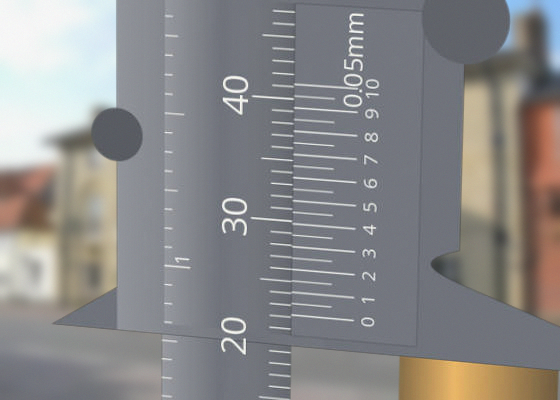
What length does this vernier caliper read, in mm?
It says 22.2 mm
